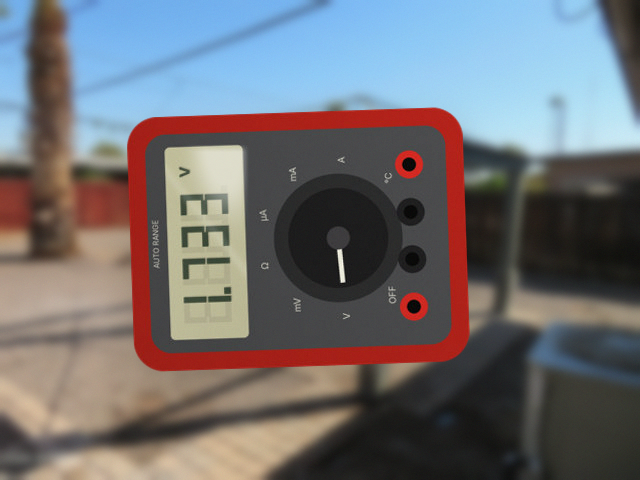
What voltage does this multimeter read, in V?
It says 1.733 V
